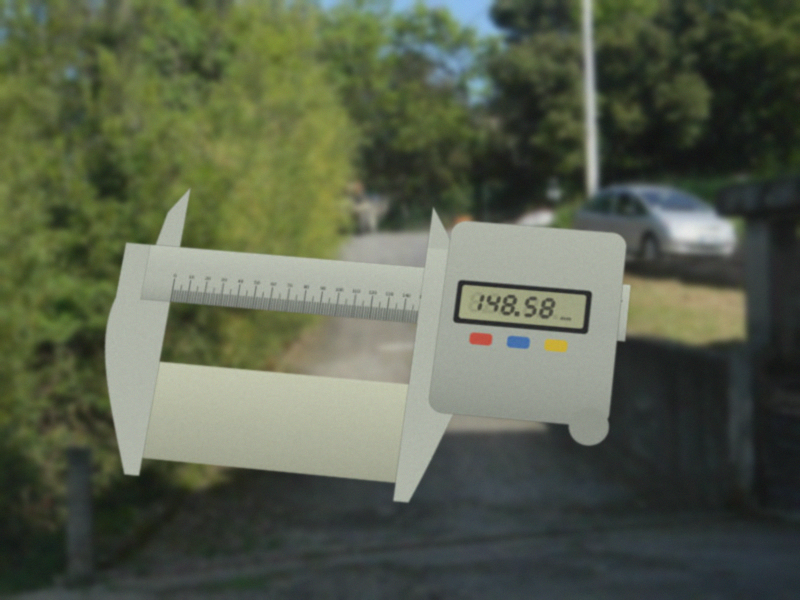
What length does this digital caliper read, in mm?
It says 148.58 mm
